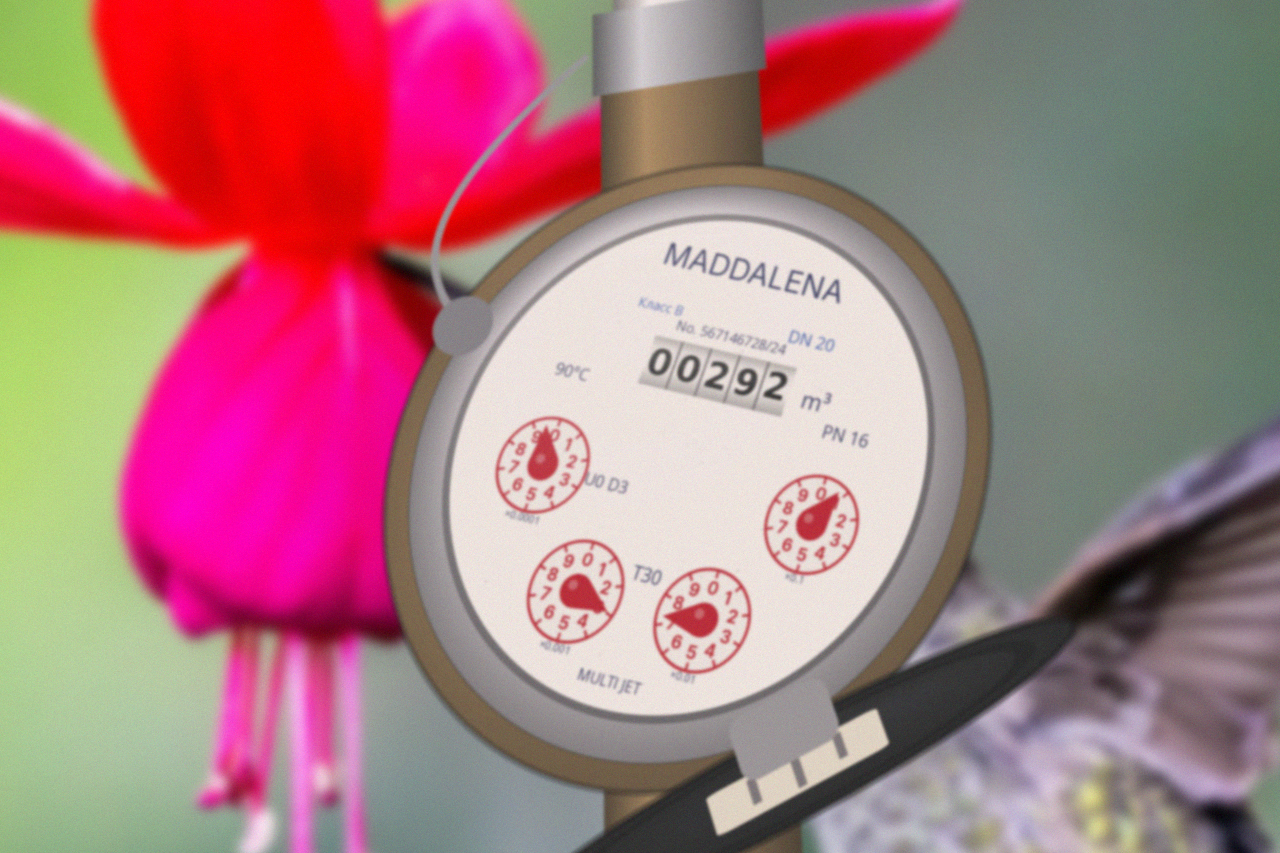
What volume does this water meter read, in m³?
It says 292.0729 m³
